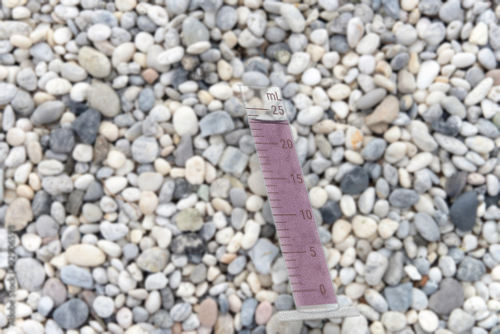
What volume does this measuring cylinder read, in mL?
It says 23 mL
